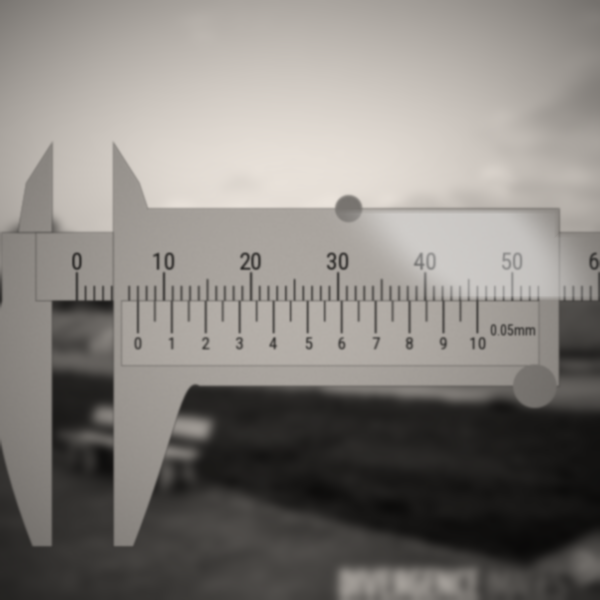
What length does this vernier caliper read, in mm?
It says 7.0 mm
